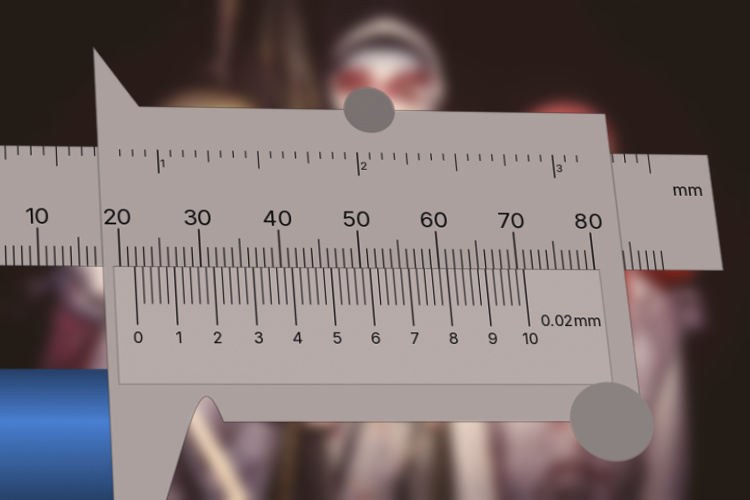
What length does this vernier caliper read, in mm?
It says 21.8 mm
